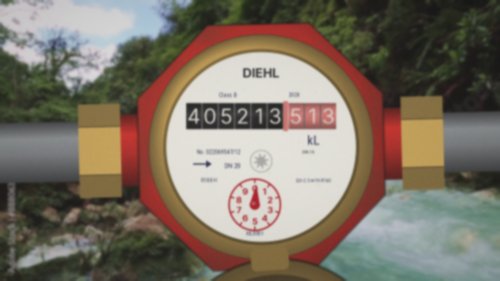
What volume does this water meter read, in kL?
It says 405213.5130 kL
